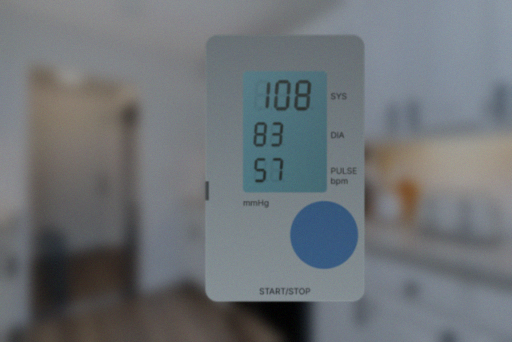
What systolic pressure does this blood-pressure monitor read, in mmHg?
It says 108 mmHg
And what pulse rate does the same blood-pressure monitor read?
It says 57 bpm
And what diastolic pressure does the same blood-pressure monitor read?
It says 83 mmHg
